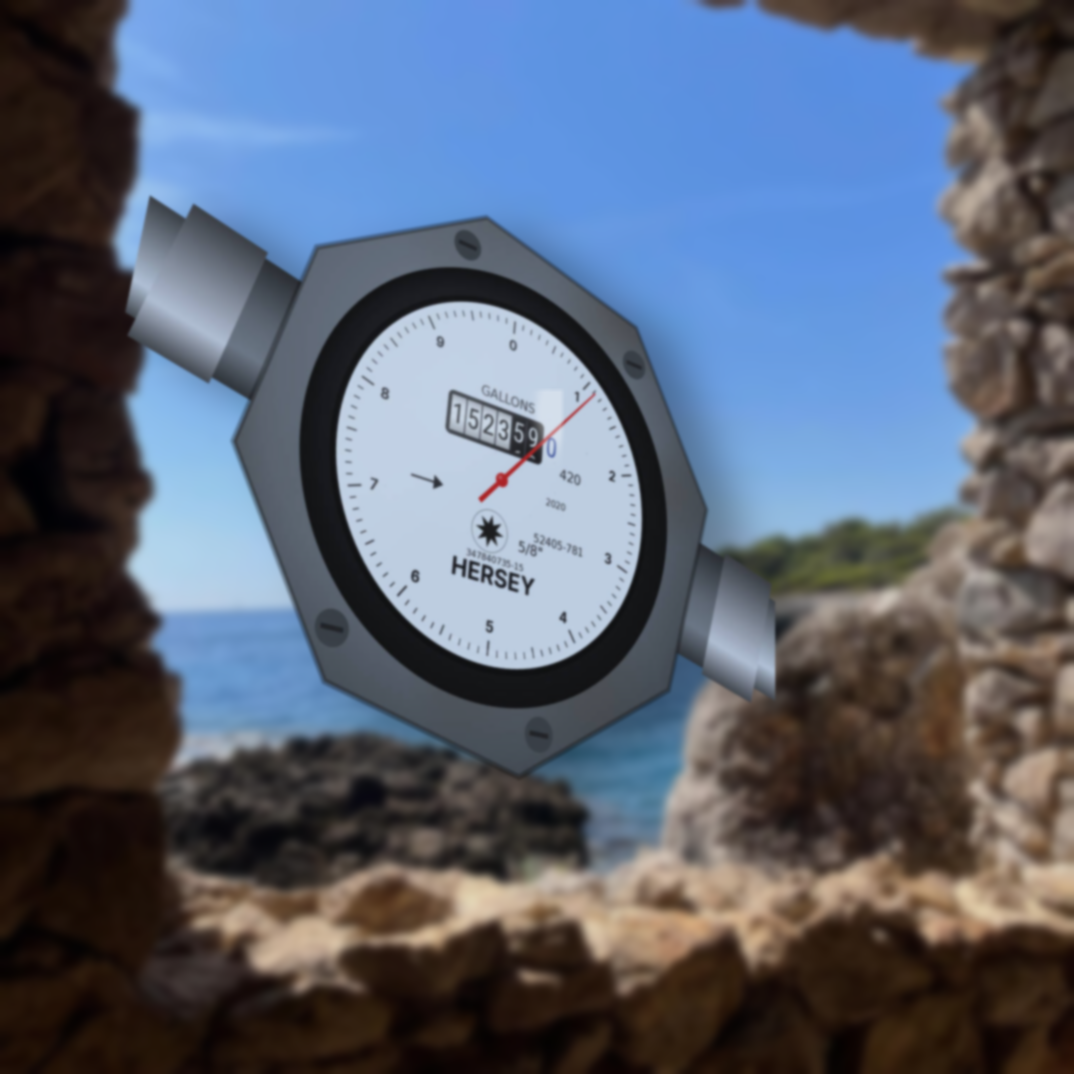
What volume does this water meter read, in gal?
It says 1523591.1 gal
